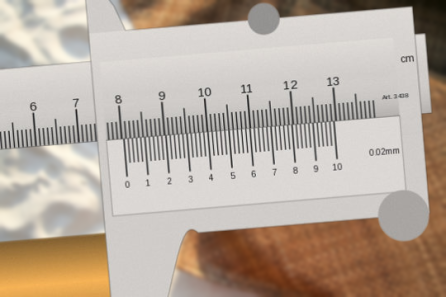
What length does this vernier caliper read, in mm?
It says 80.5 mm
